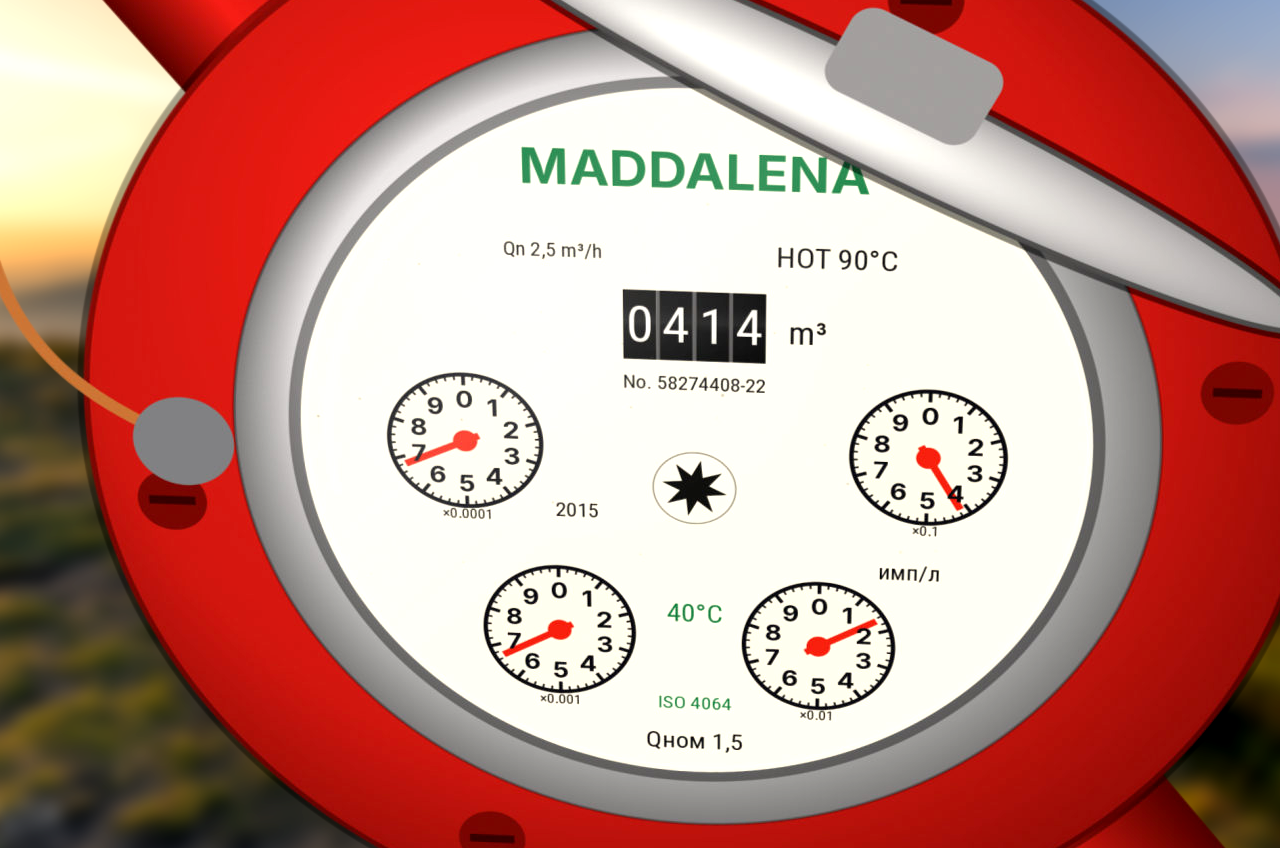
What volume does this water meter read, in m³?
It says 414.4166 m³
